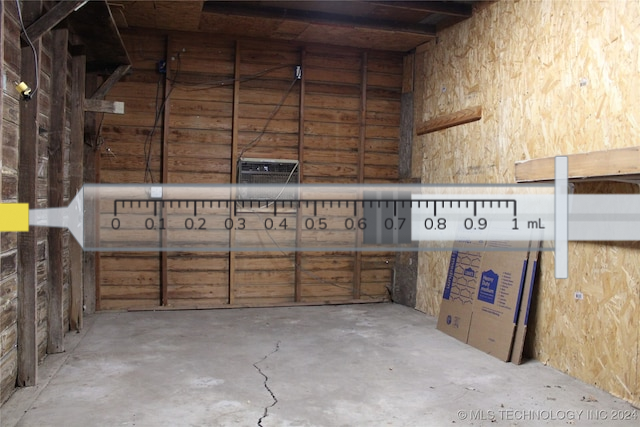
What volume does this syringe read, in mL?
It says 0.62 mL
